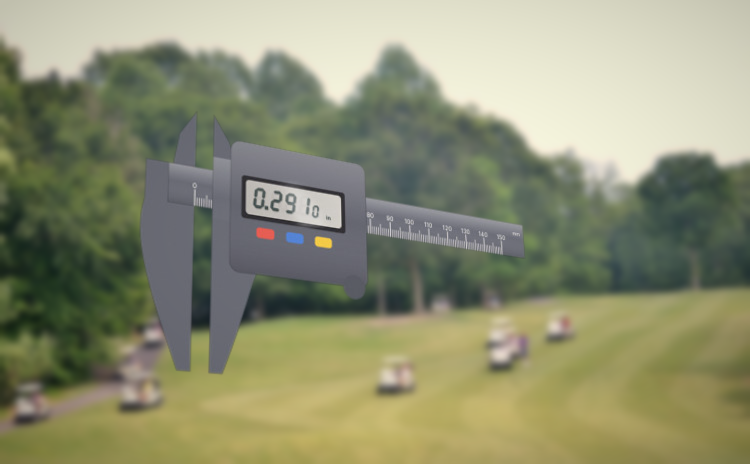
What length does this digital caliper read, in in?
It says 0.2910 in
